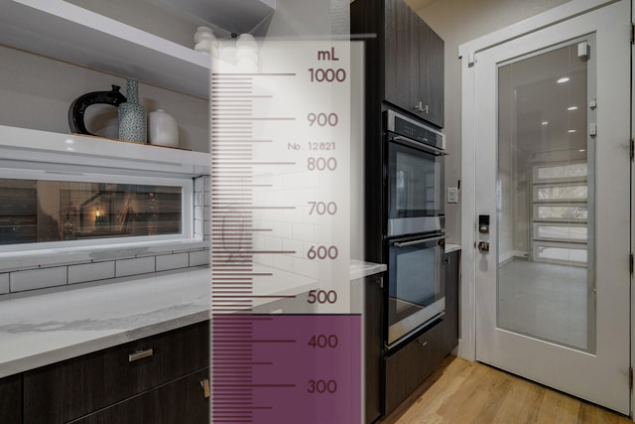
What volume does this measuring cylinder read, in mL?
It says 460 mL
